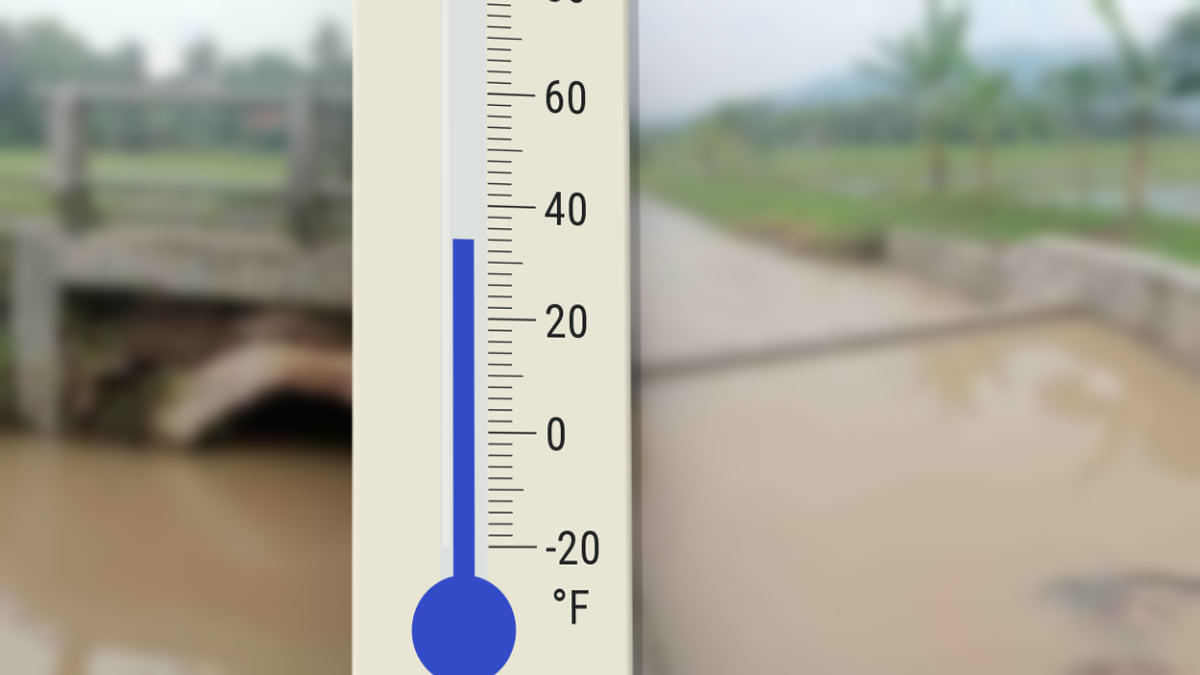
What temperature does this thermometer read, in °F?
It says 34 °F
